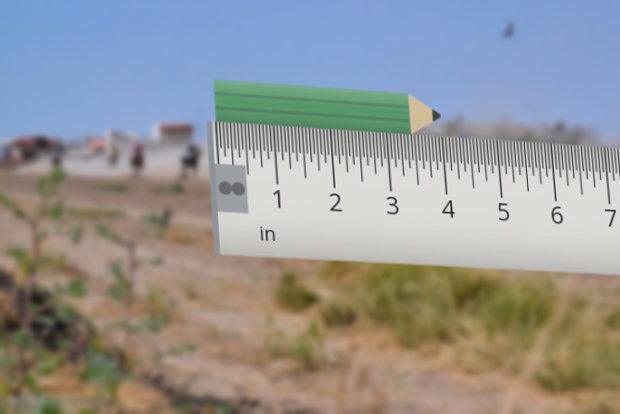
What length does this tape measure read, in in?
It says 4 in
